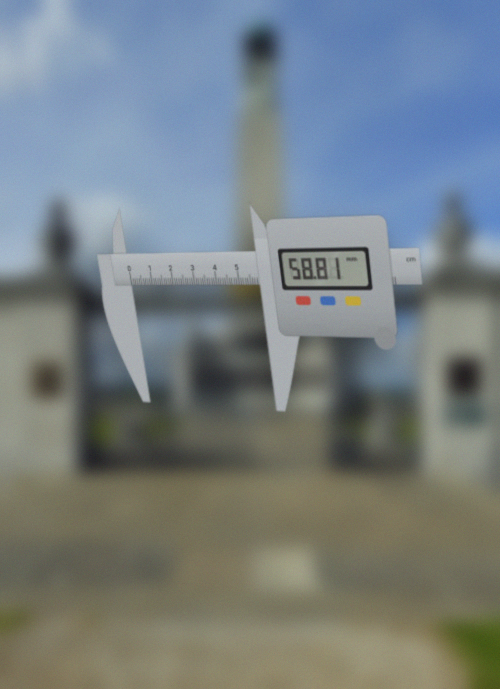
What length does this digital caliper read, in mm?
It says 58.81 mm
